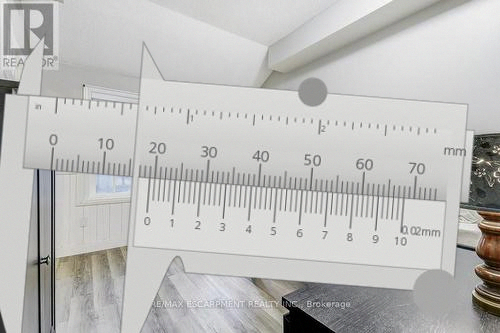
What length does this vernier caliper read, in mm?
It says 19.0 mm
